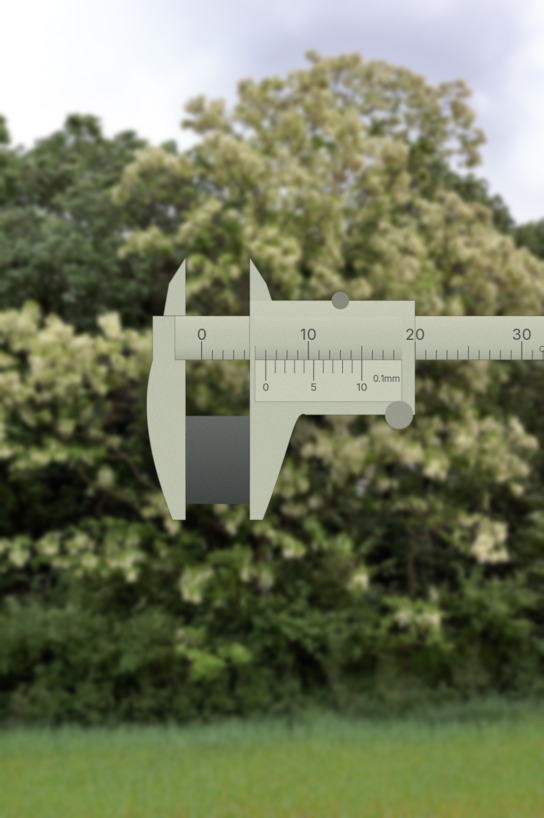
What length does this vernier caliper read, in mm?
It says 6.0 mm
